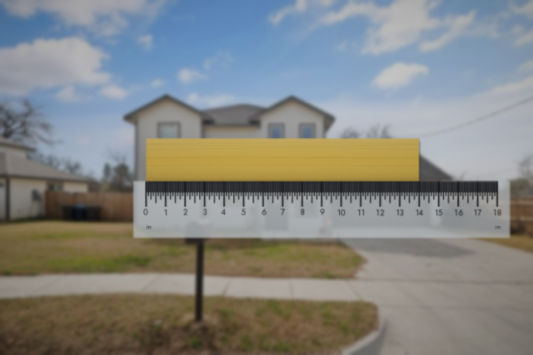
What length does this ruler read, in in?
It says 14 in
